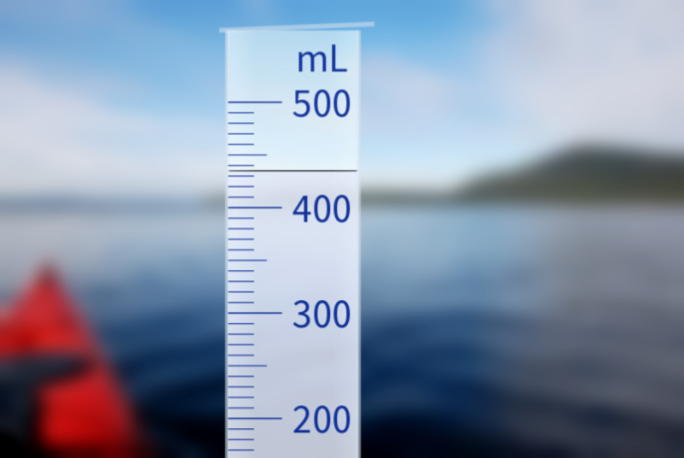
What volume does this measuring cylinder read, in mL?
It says 435 mL
